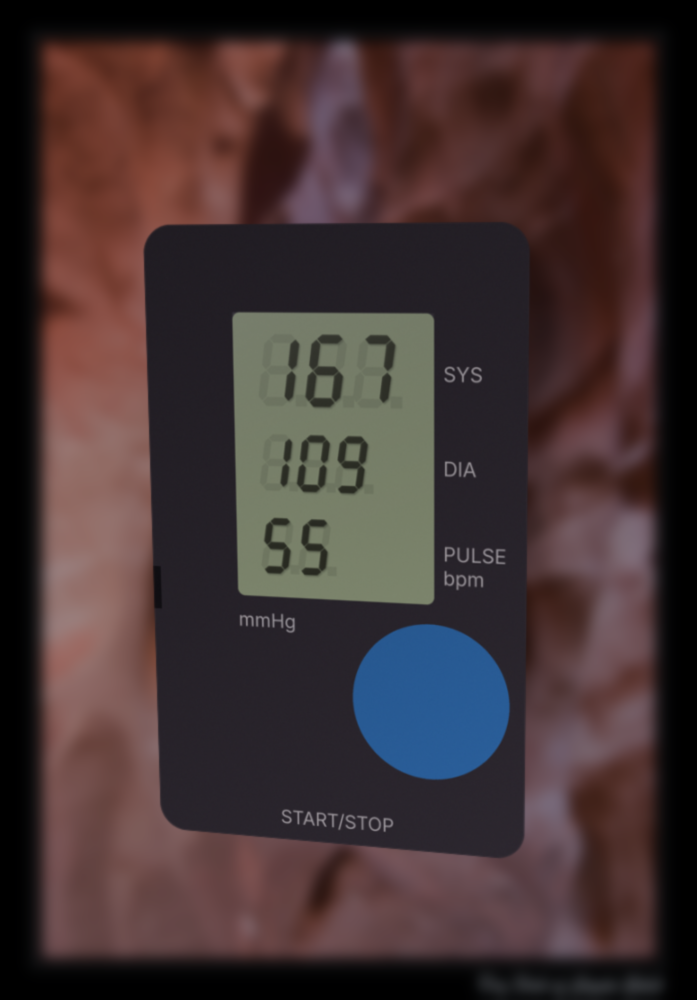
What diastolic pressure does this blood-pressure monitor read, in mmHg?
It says 109 mmHg
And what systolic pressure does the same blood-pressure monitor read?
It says 167 mmHg
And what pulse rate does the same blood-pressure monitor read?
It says 55 bpm
